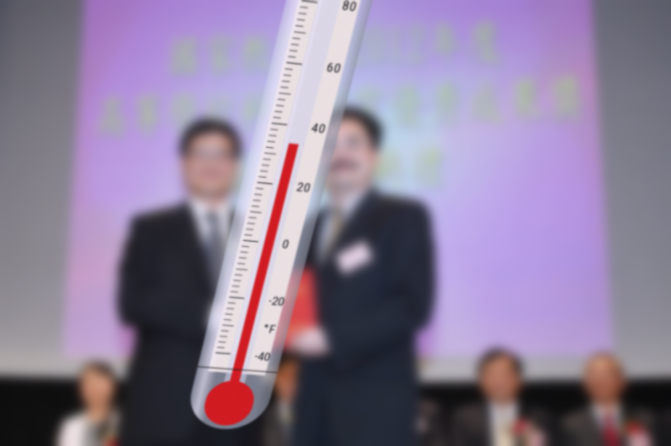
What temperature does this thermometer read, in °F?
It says 34 °F
